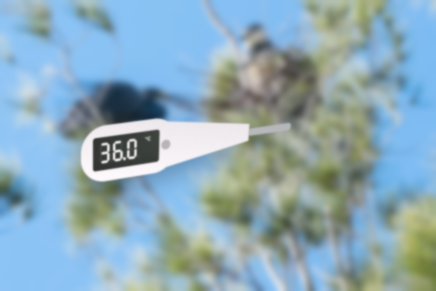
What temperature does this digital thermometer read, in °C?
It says 36.0 °C
